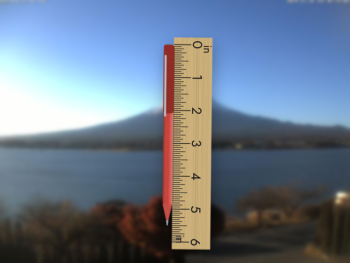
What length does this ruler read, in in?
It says 5.5 in
